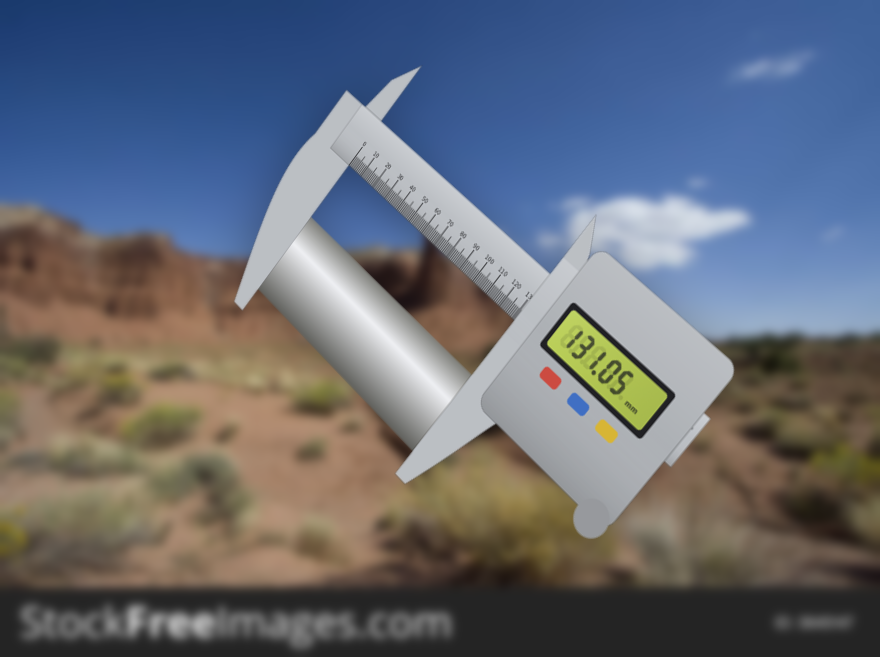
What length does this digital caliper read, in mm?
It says 131.05 mm
